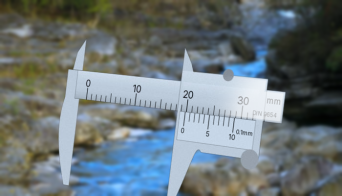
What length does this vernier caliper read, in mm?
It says 19.8 mm
